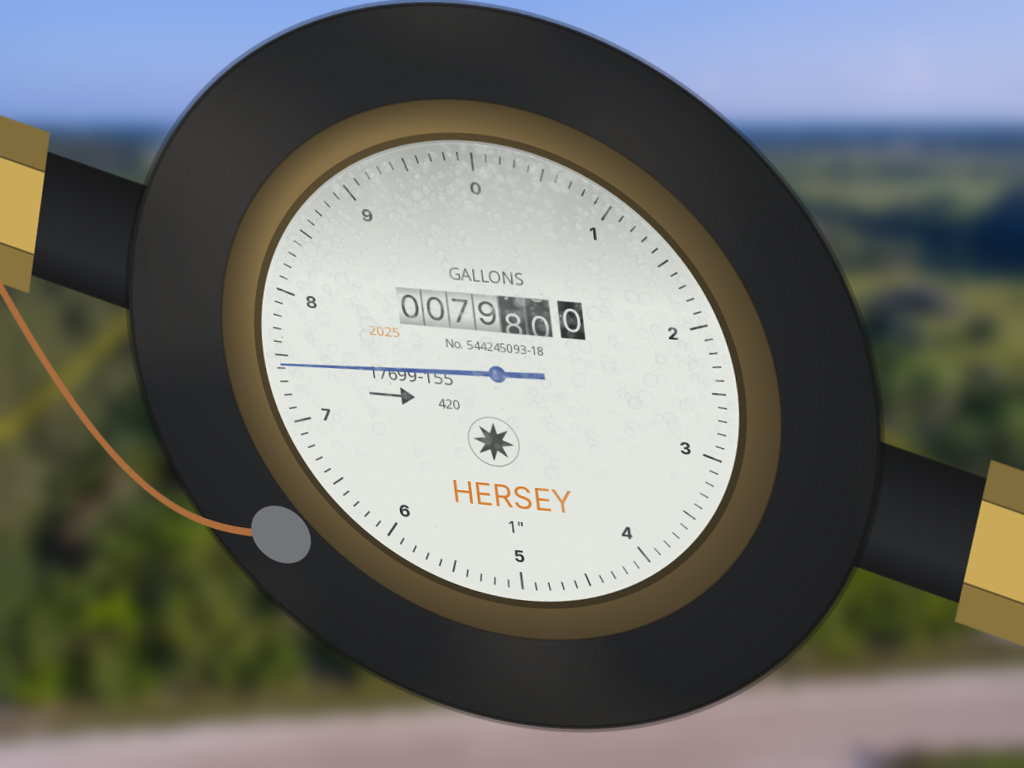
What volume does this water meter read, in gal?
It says 79797.4 gal
